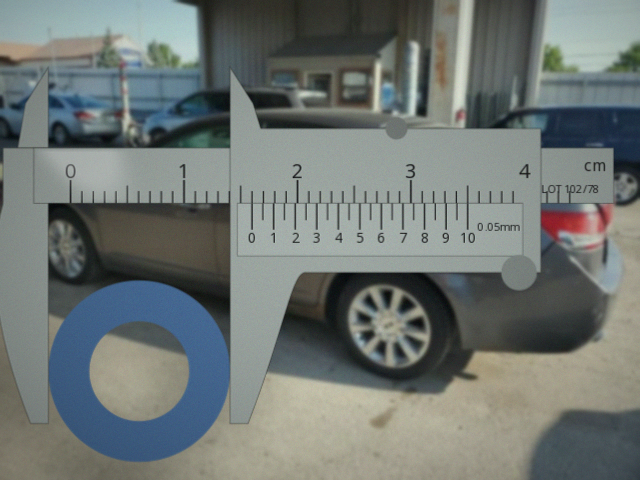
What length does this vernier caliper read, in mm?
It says 16.0 mm
